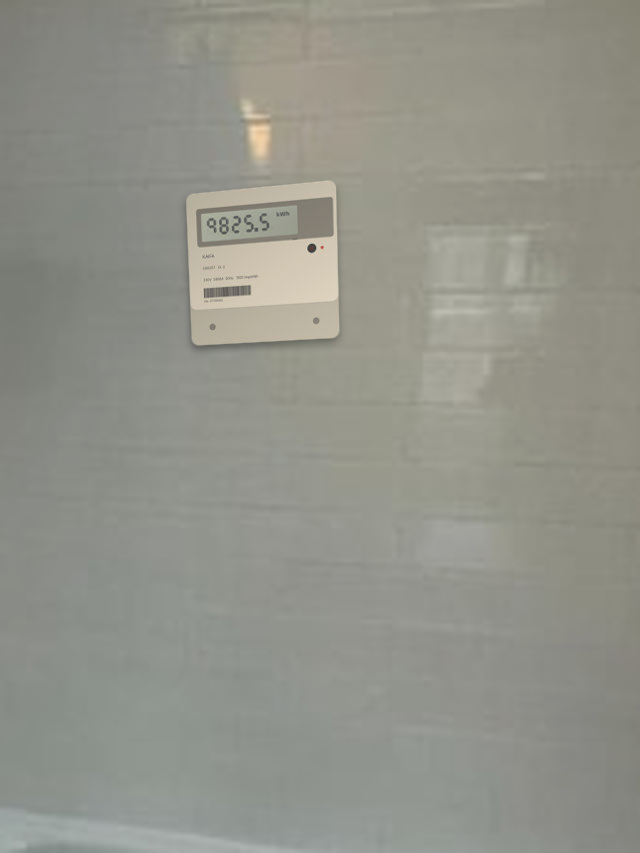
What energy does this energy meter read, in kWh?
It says 9825.5 kWh
